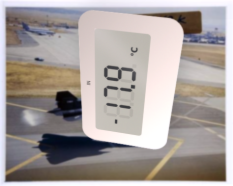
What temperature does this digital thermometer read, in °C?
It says -17.9 °C
